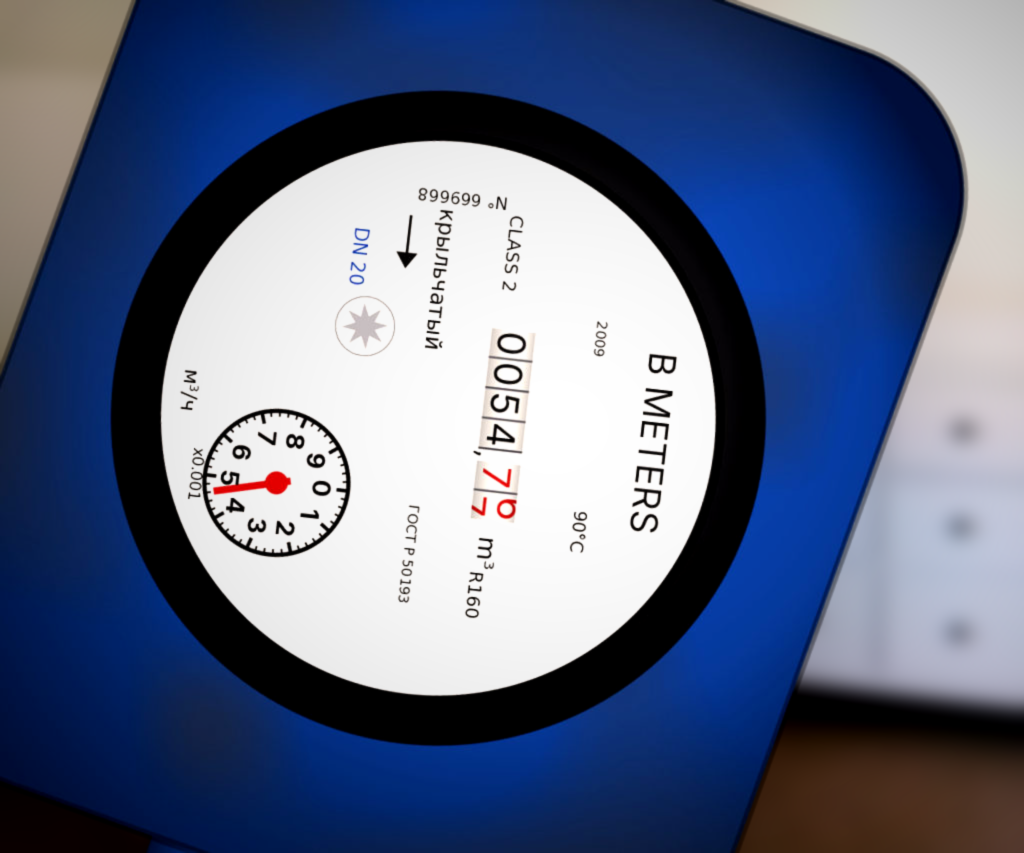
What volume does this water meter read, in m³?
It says 54.764 m³
